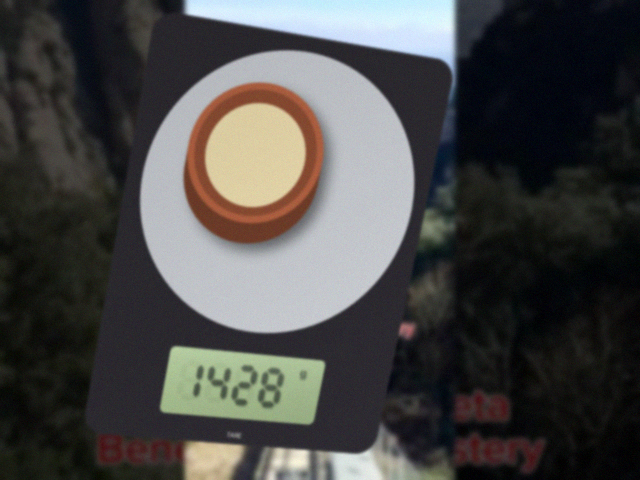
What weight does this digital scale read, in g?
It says 1428 g
